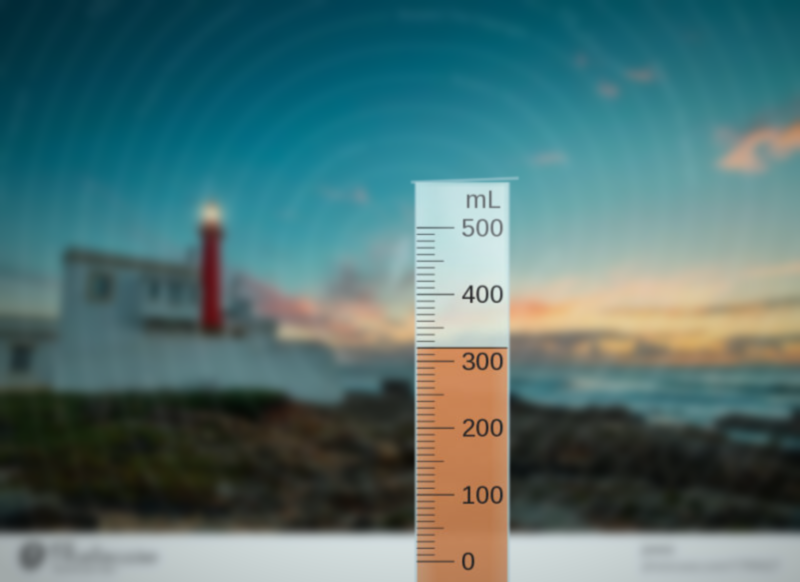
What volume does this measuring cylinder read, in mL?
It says 320 mL
